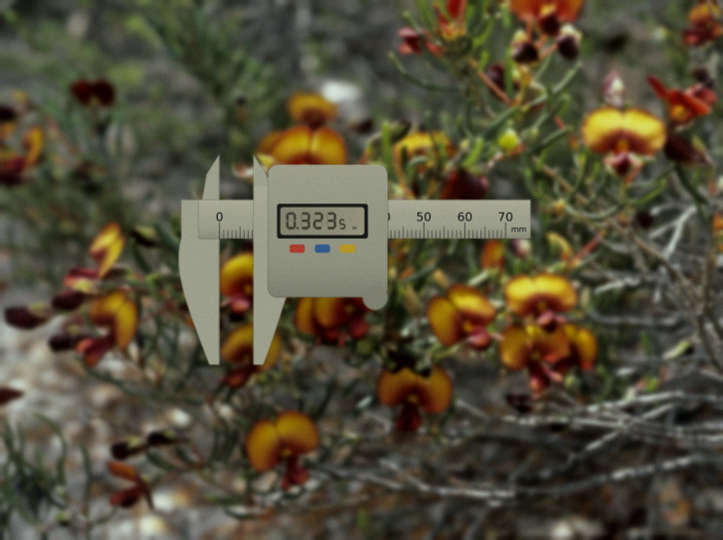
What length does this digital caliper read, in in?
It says 0.3235 in
